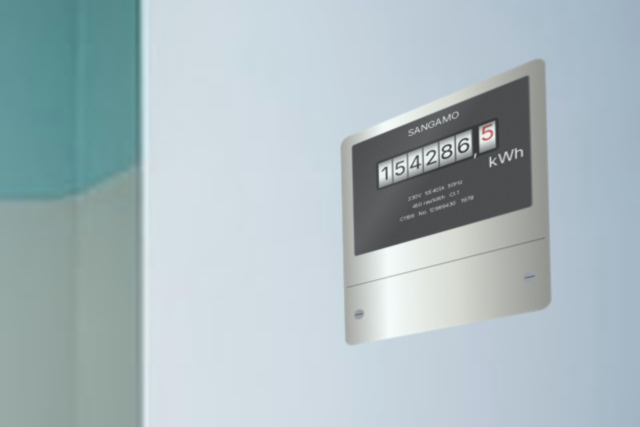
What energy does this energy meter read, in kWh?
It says 154286.5 kWh
